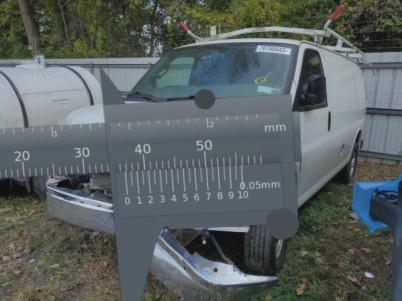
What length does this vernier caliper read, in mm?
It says 36.8 mm
